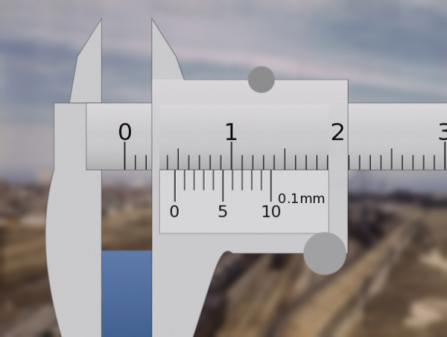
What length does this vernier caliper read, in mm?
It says 4.7 mm
